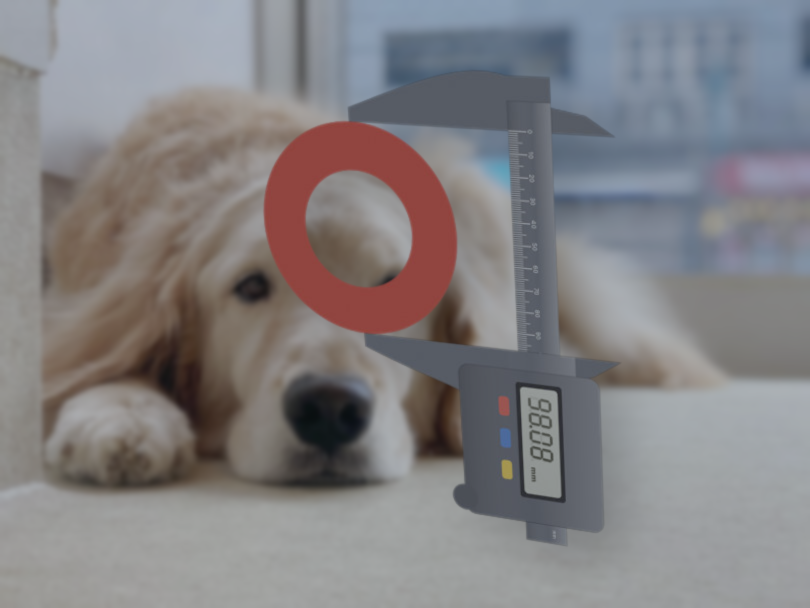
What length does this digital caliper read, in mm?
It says 98.08 mm
